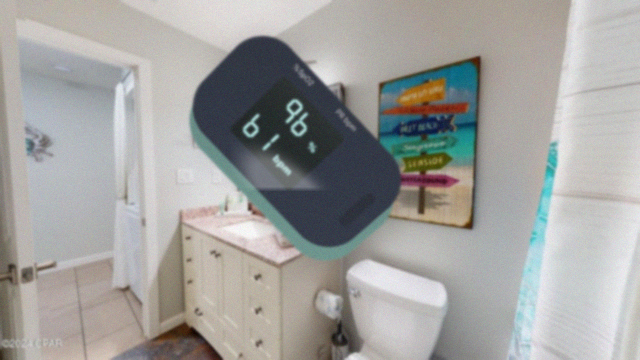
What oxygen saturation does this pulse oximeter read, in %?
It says 96 %
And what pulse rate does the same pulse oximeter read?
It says 61 bpm
